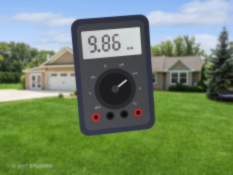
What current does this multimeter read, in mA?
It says 9.86 mA
